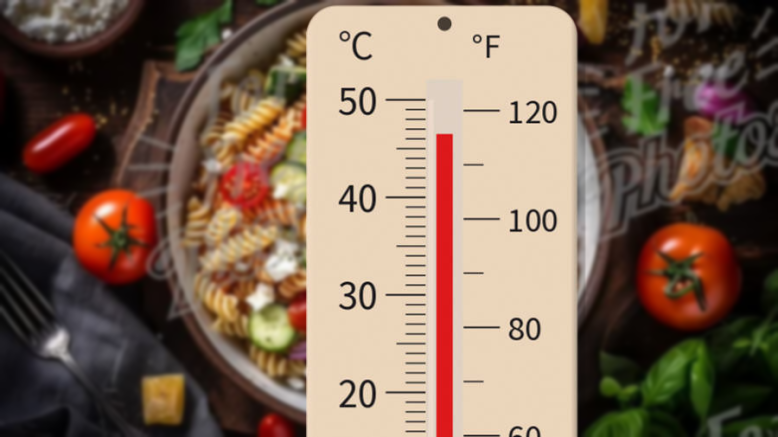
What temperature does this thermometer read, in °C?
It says 46.5 °C
